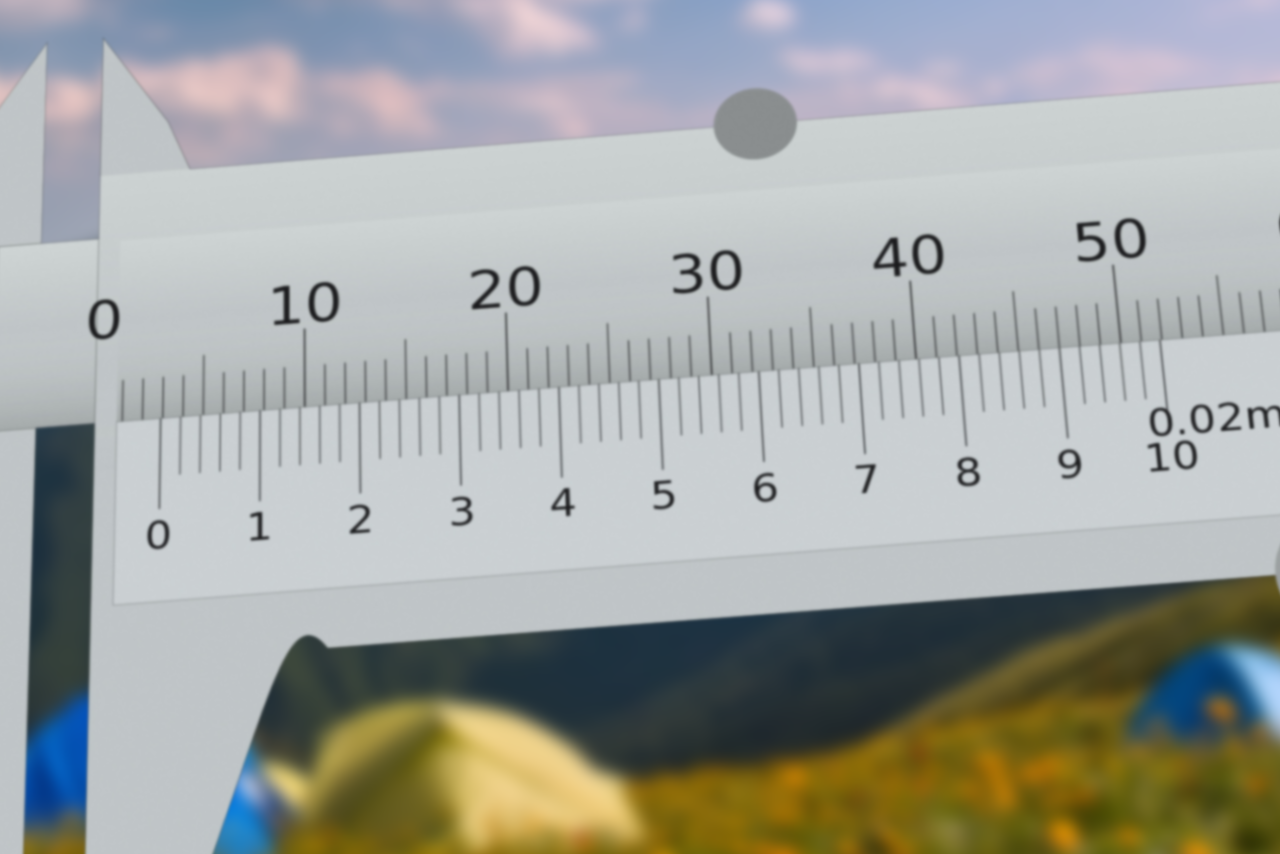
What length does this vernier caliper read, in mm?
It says 2.9 mm
